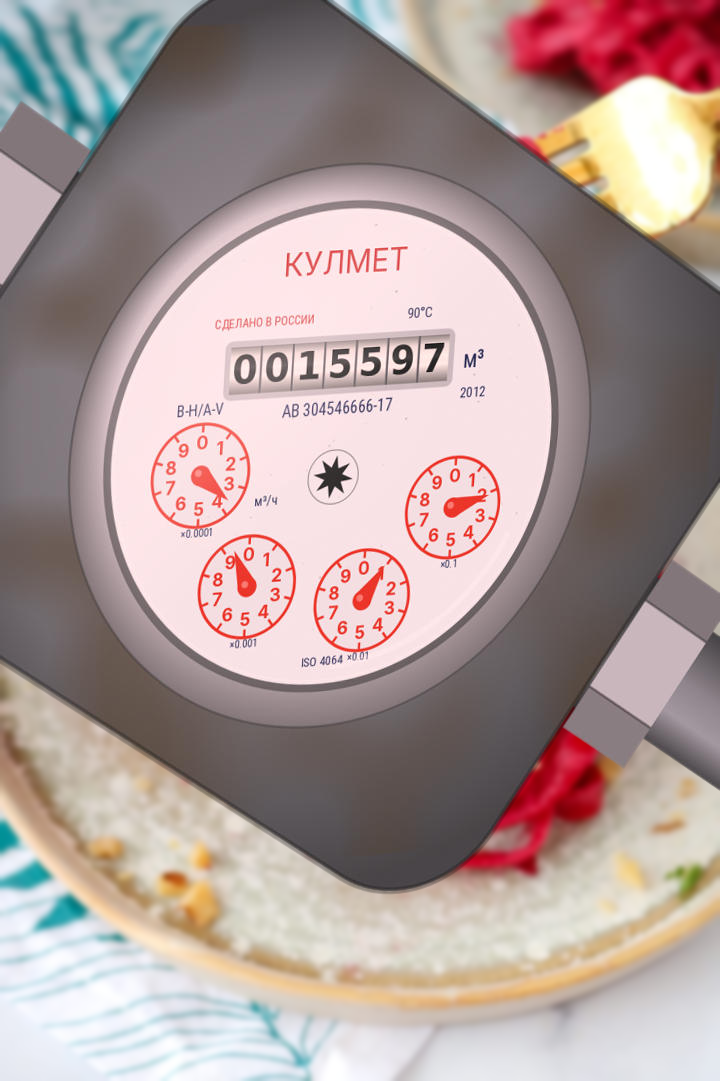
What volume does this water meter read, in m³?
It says 15597.2093 m³
